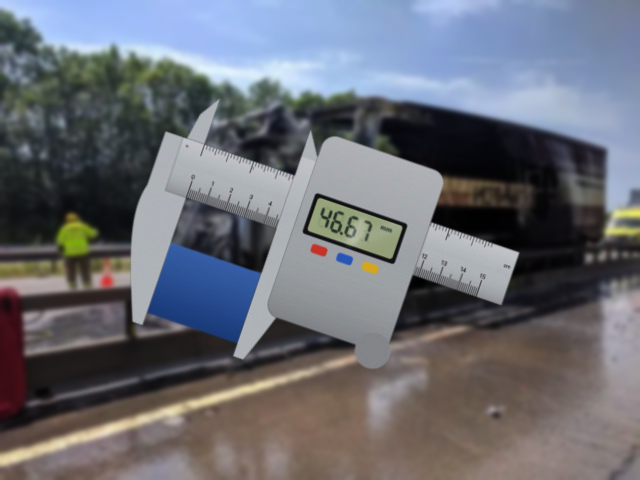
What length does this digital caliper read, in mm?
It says 46.67 mm
